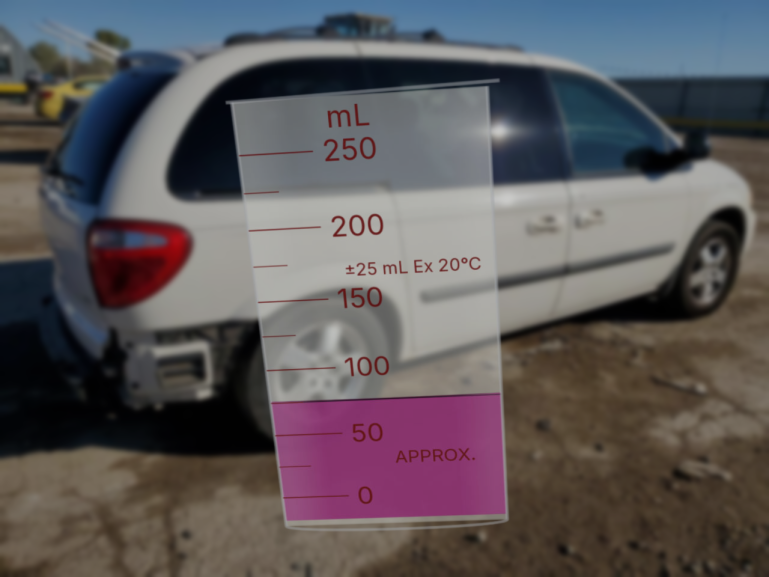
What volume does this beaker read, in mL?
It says 75 mL
